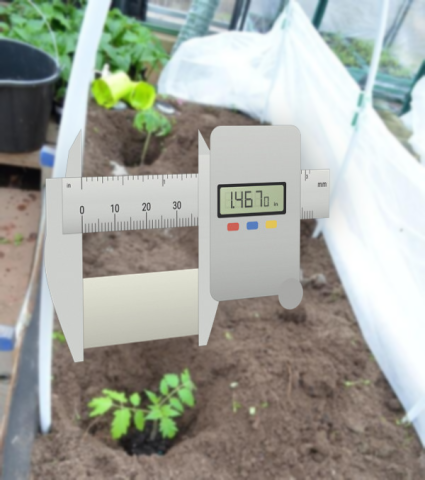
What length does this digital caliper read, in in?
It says 1.4670 in
